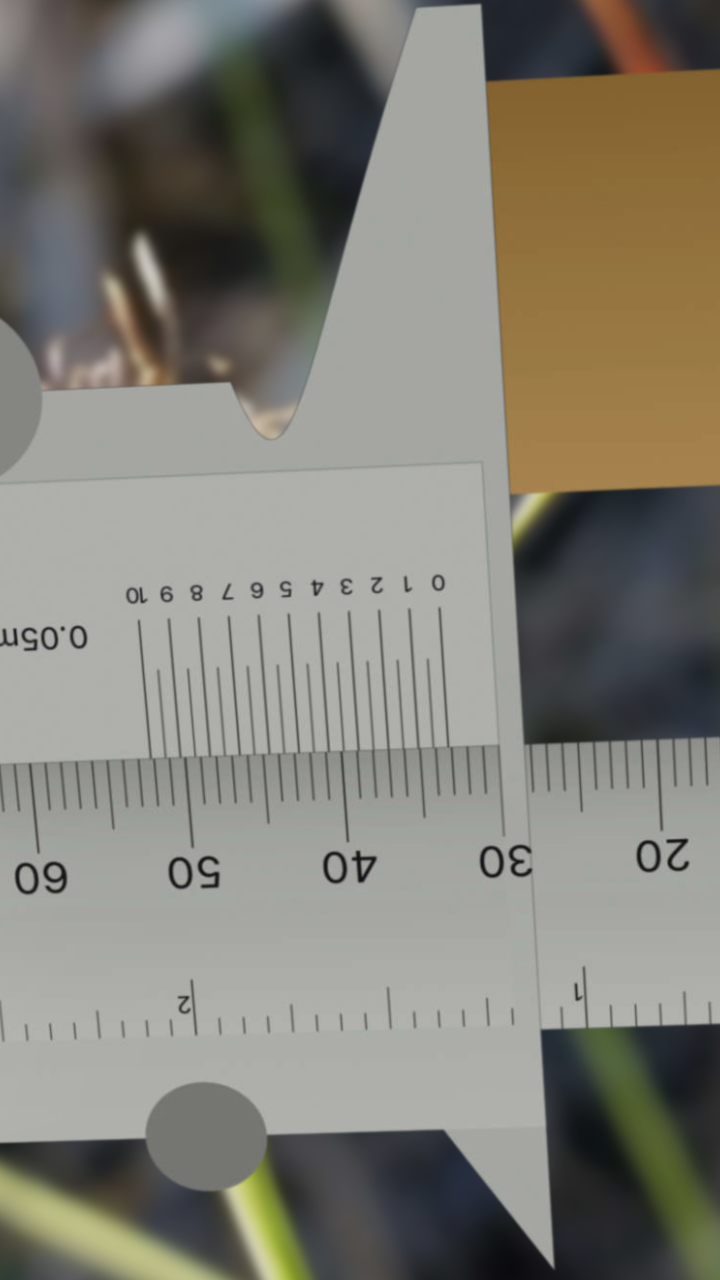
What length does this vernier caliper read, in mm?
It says 33.2 mm
